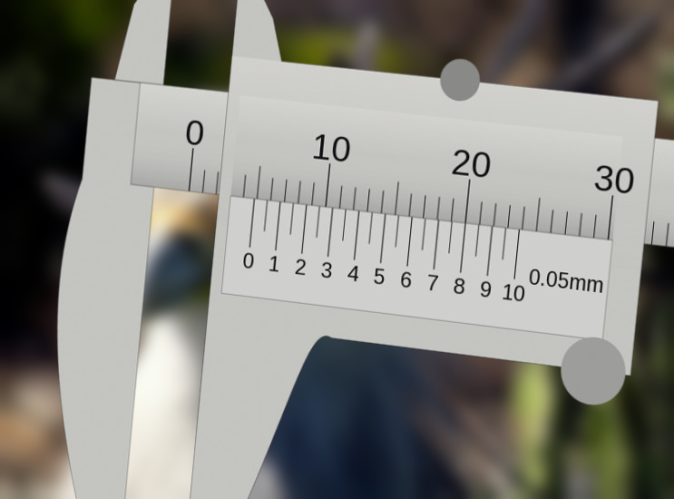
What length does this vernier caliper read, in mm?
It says 4.8 mm
